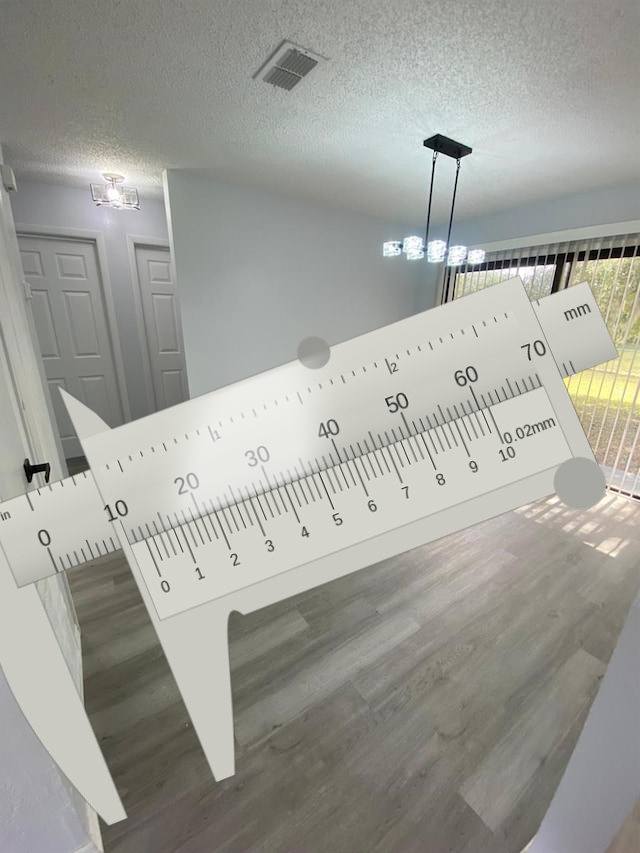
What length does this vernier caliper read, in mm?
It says 12.2 mm
